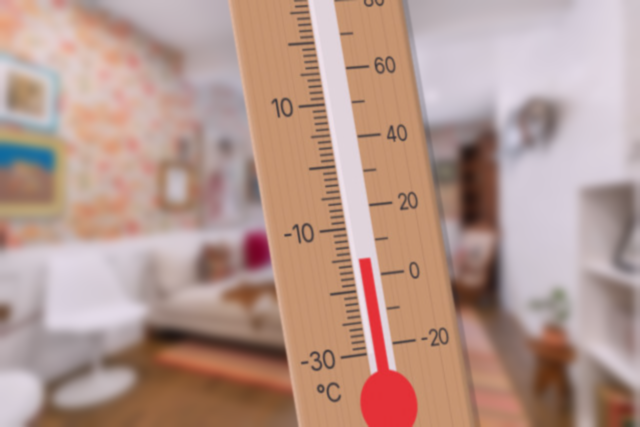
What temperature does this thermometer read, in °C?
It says -15 °C
